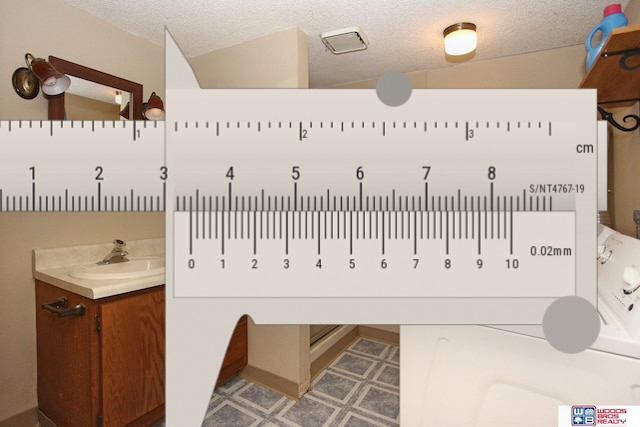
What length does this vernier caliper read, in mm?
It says 34.0 mm
